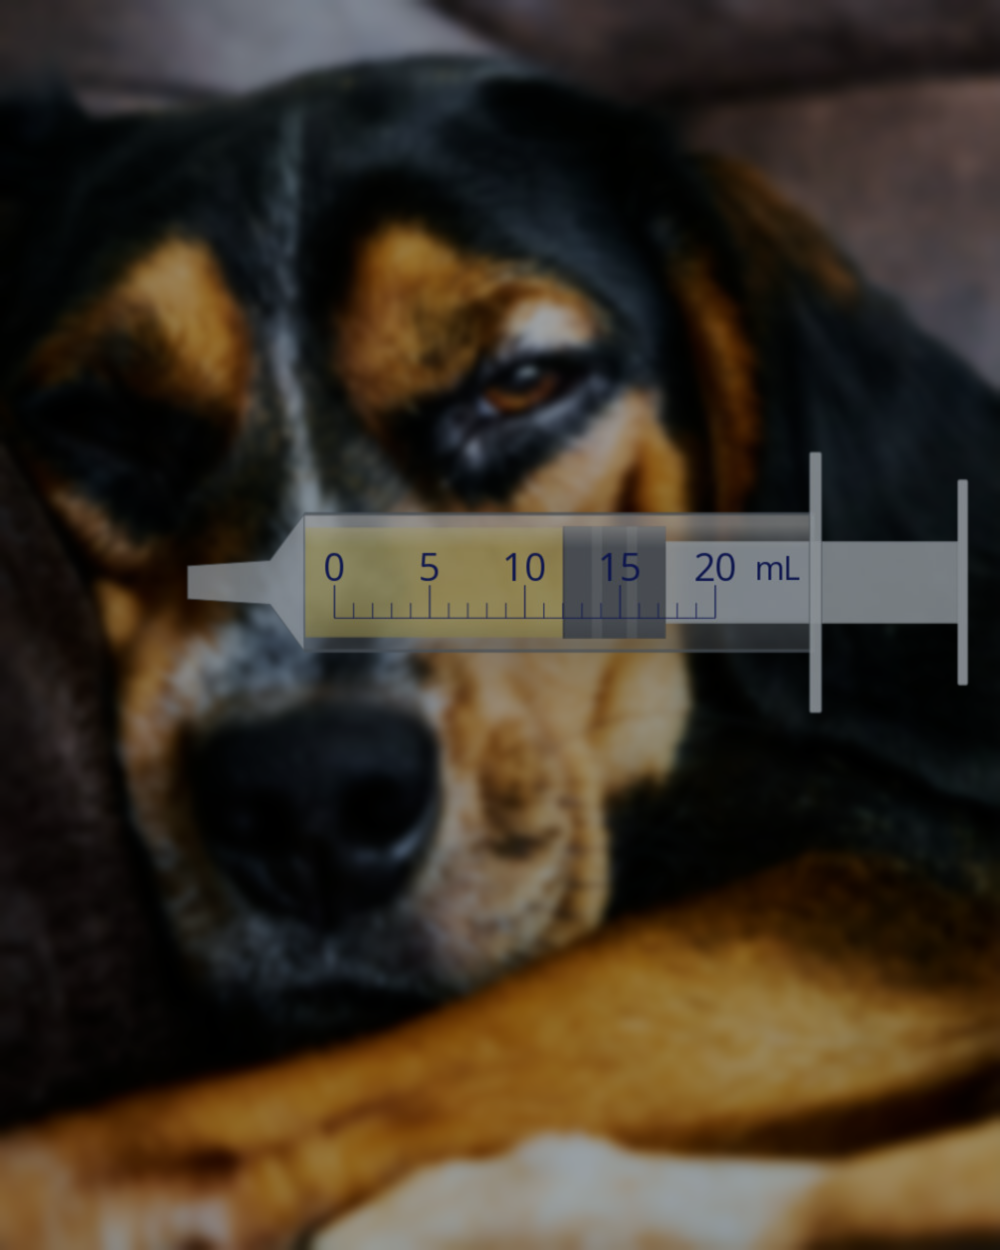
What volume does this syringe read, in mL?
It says 12 mL
